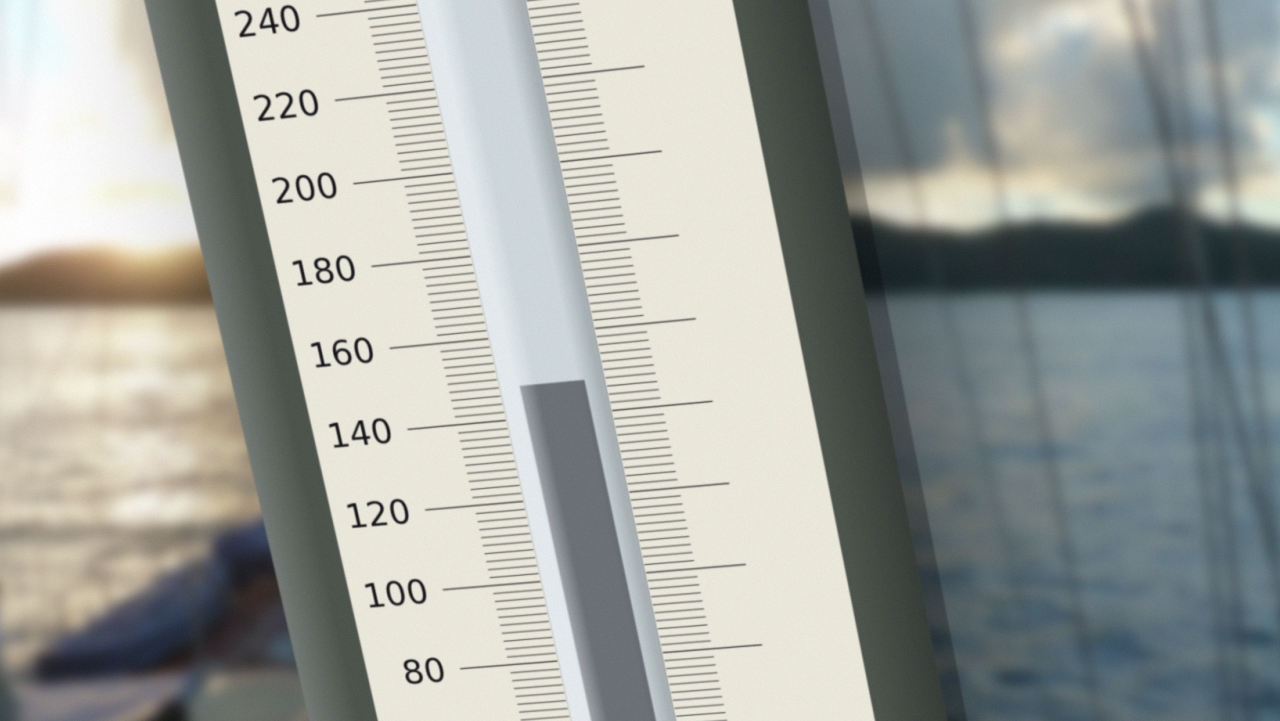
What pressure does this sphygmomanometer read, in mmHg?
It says 148 mmHg
